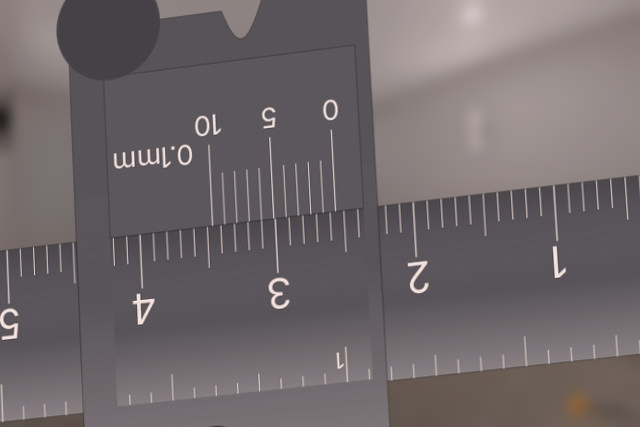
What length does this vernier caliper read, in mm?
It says 25.6 mm
